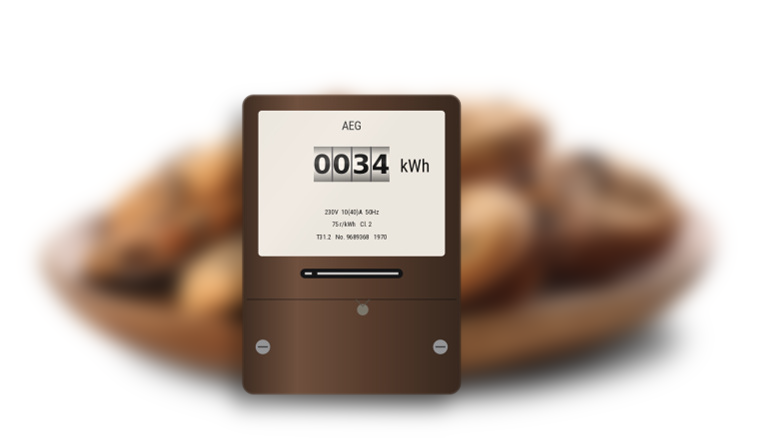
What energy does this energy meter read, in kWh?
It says 34 kWh
